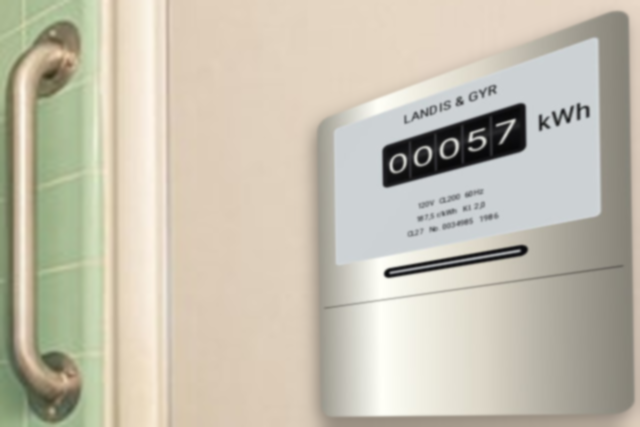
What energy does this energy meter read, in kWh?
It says 57 kWh
